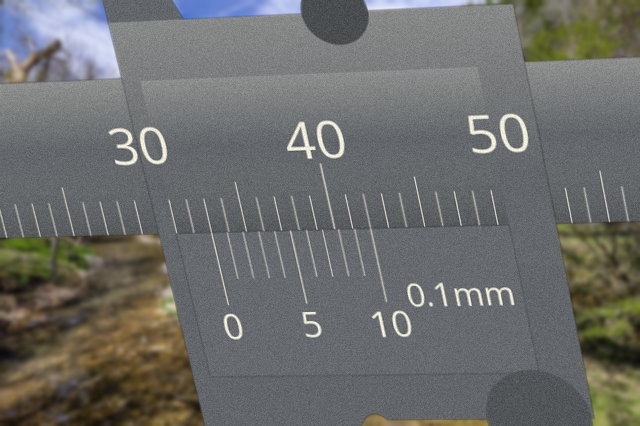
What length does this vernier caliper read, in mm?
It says 33.0 mm
